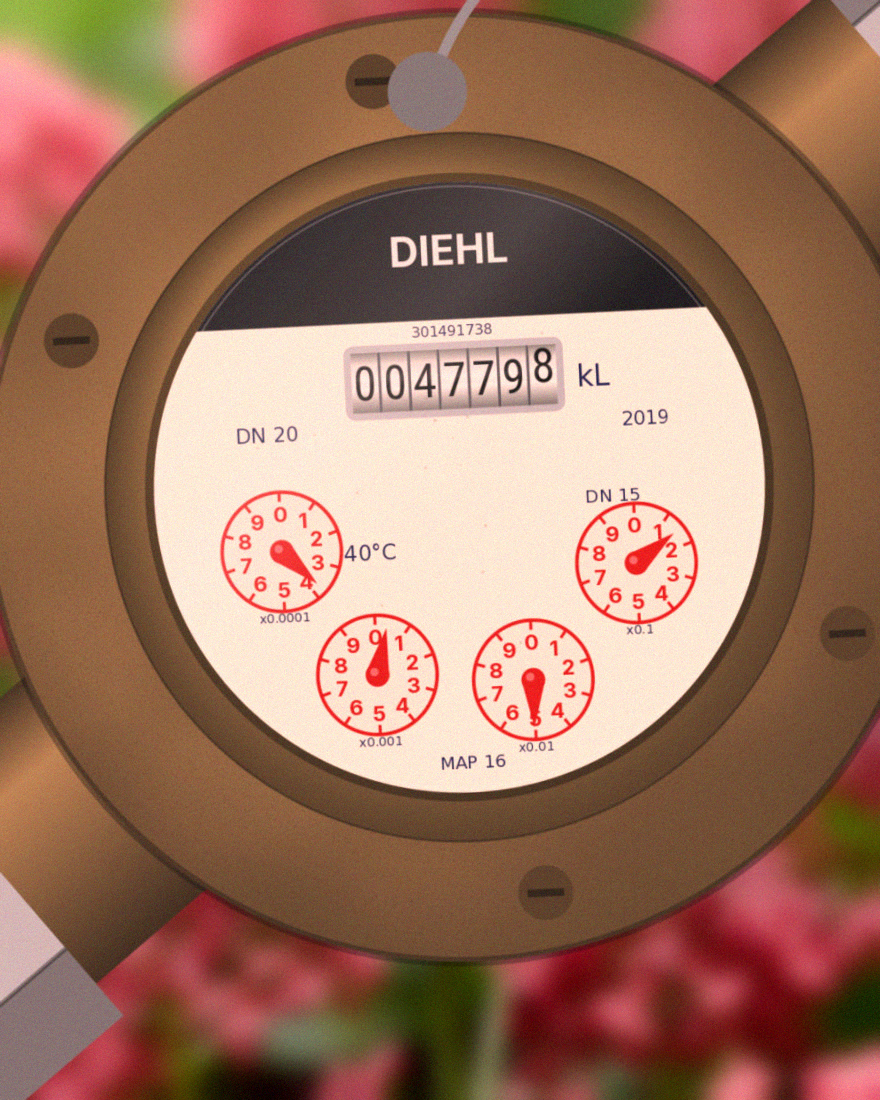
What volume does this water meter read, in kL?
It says 47798.1503 kL
